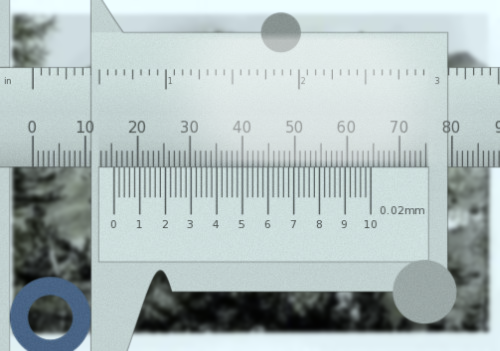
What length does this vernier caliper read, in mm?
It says 15.5 mm
